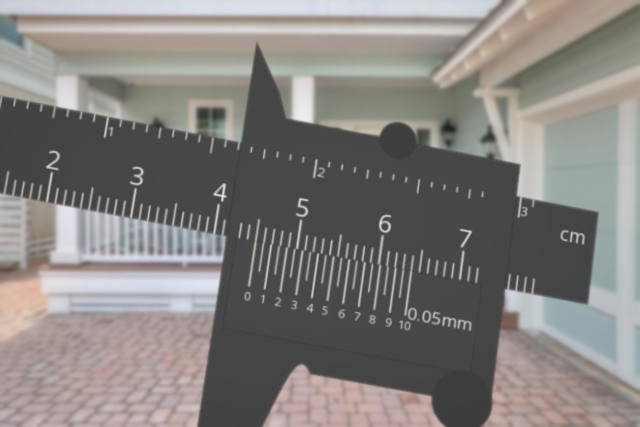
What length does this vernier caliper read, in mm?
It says 45.0 mm
